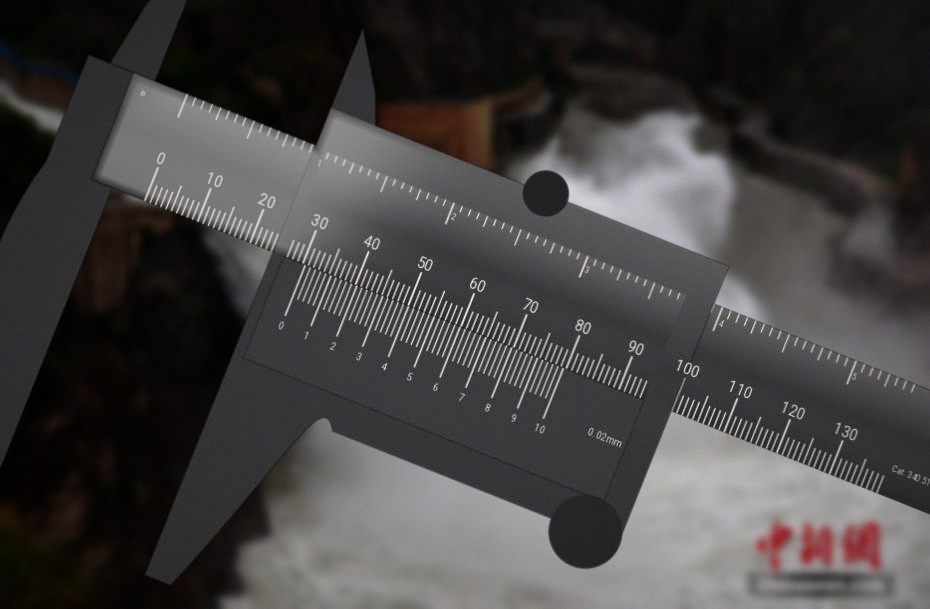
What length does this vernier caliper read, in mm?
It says 30.5 mm
